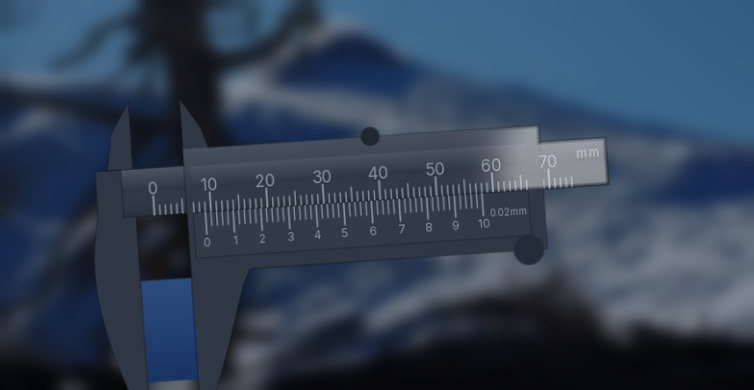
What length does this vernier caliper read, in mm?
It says 9.0 mm
